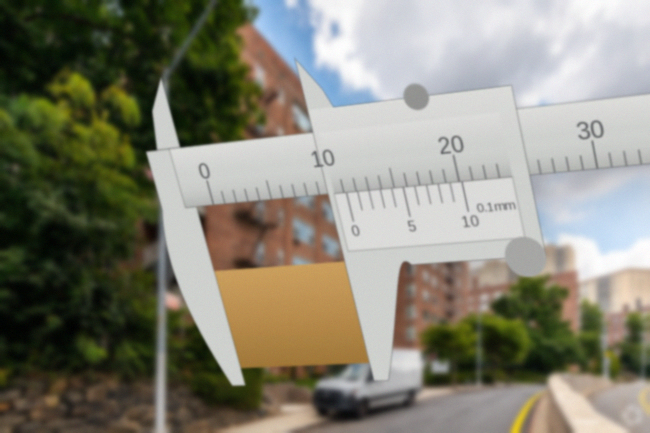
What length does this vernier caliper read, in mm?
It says 11.2 mm
